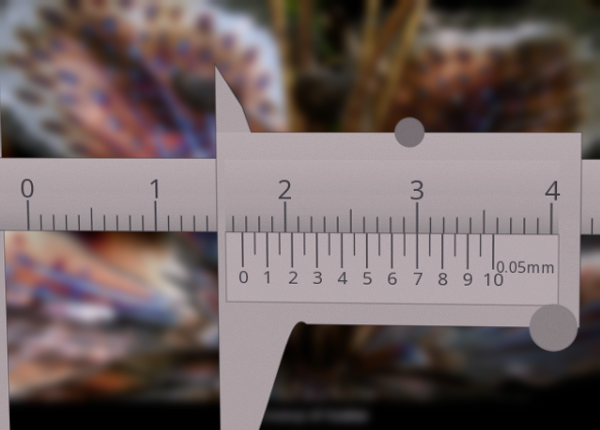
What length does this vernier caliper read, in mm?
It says 16.7 mm
